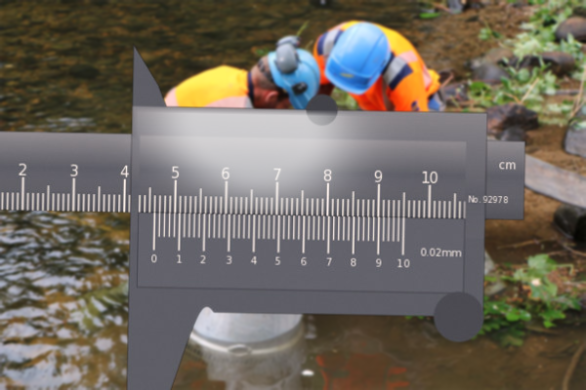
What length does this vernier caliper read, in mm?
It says 46.0 mm
